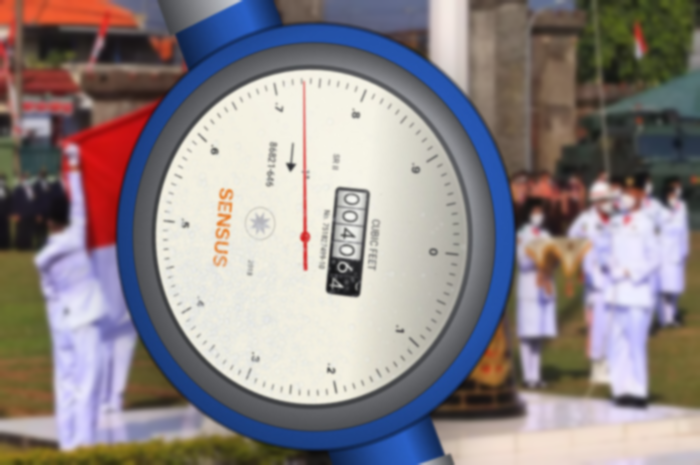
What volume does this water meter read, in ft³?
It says 4063.73 ft³
